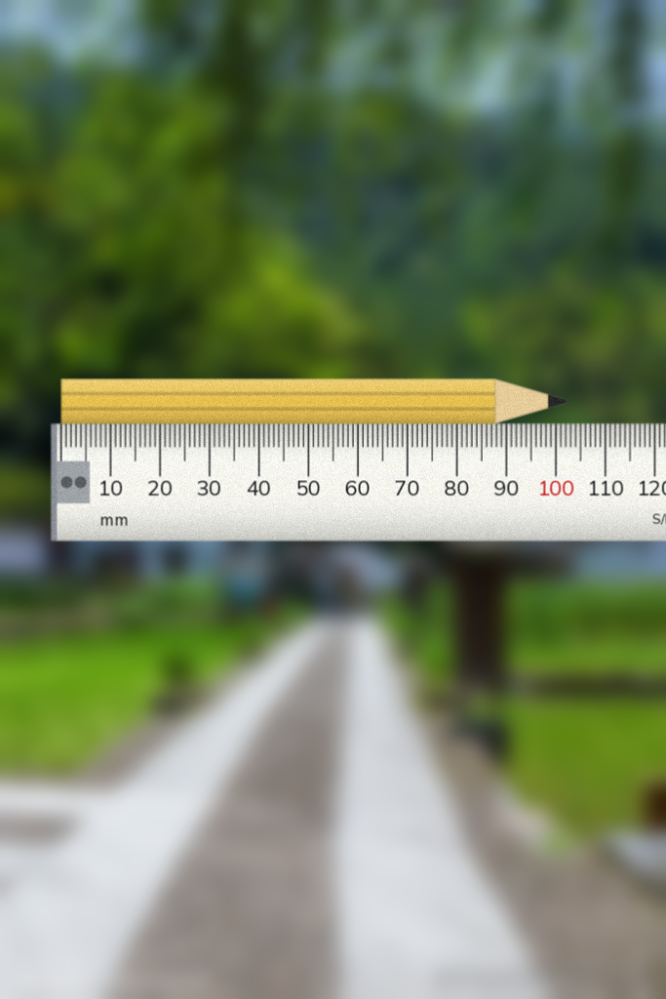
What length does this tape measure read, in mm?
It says 102 mm
